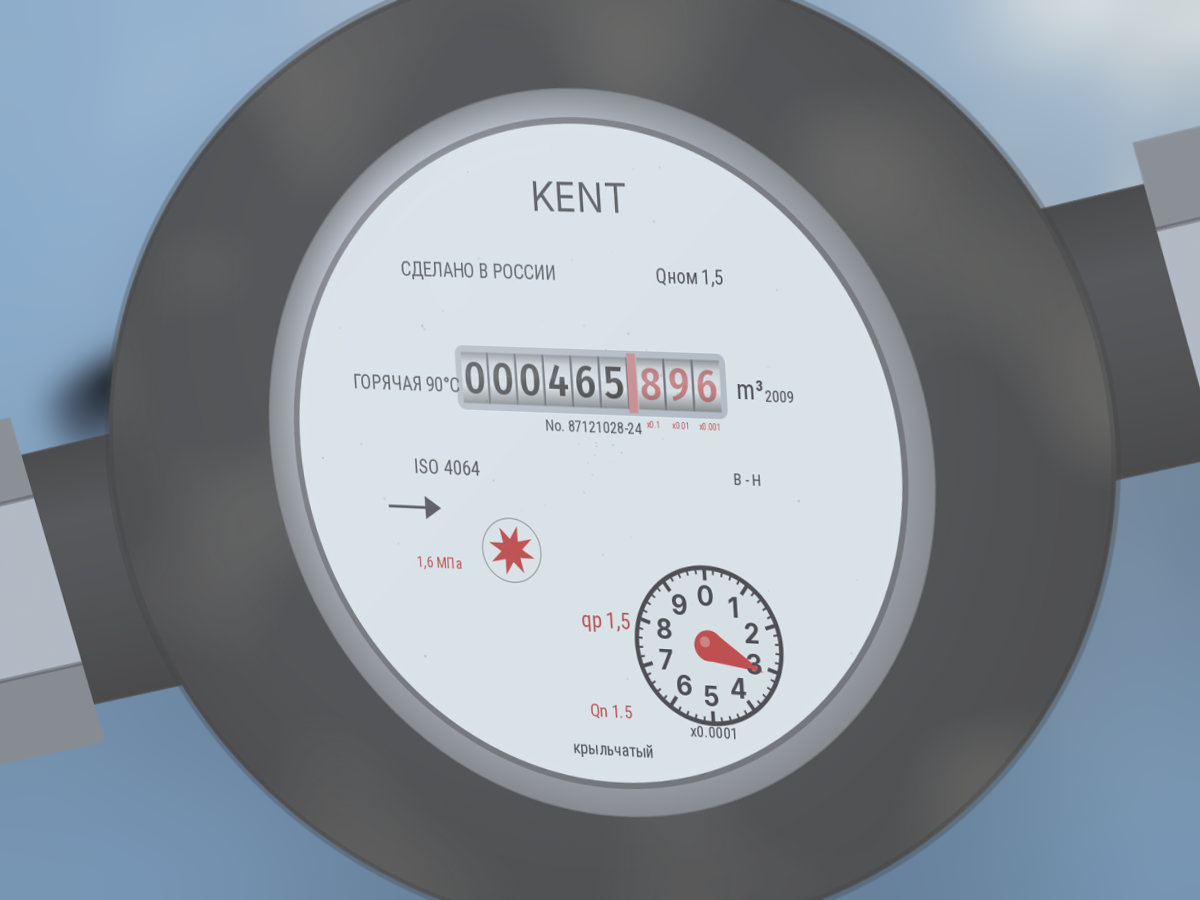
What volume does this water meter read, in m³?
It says 465.8963 m³
